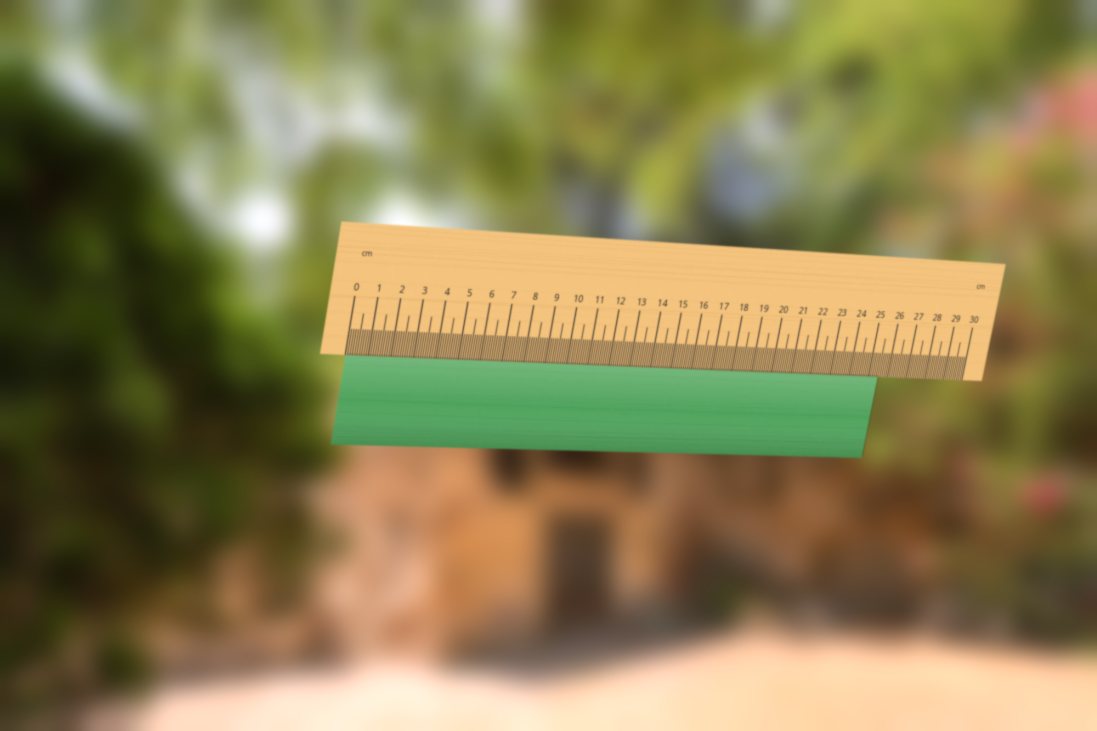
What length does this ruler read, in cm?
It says 25.5 cm
